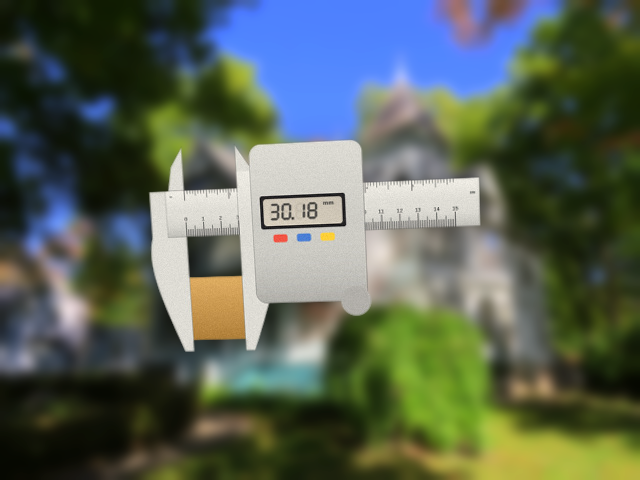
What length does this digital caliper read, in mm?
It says 30.18 mm
